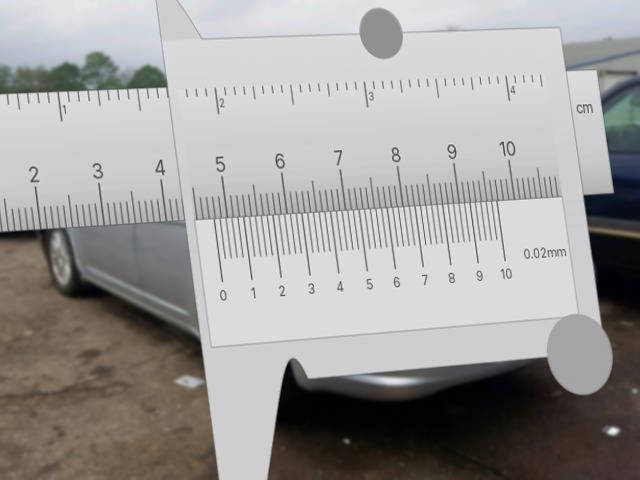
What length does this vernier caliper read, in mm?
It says 47.8 mm
